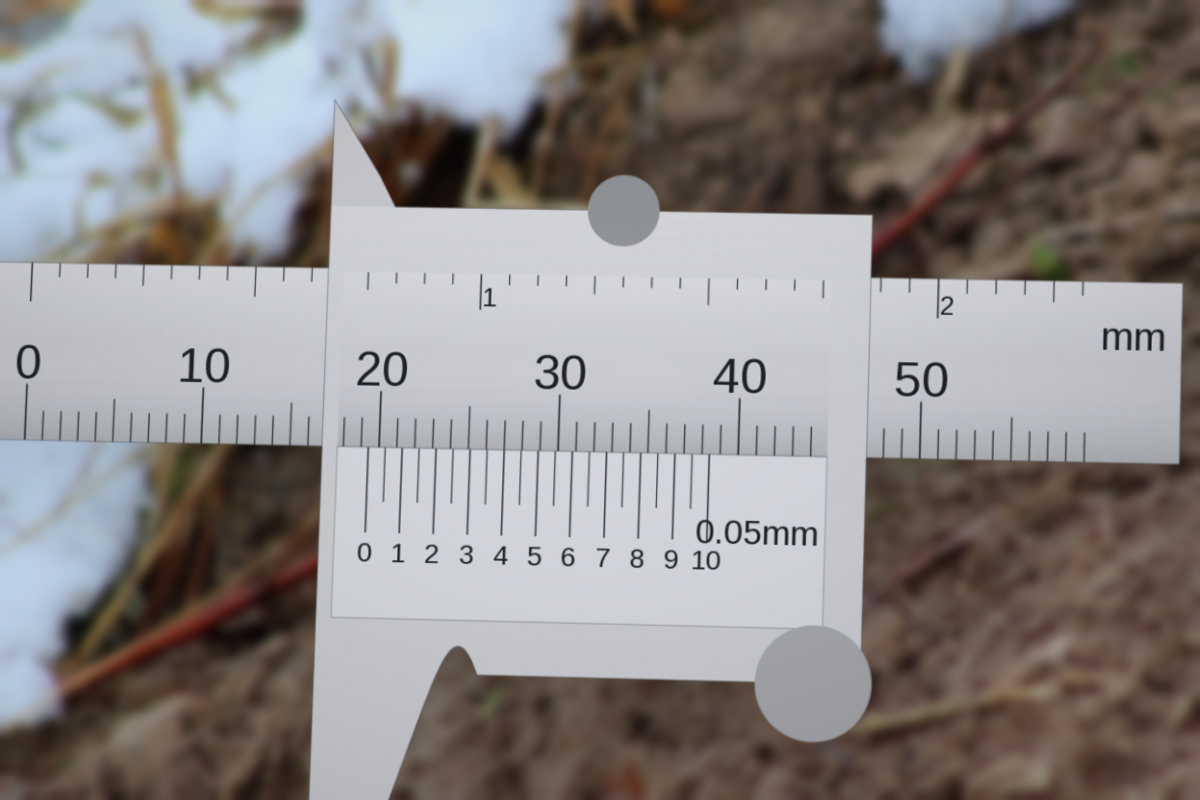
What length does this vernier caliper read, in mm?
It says 19.4 mm
